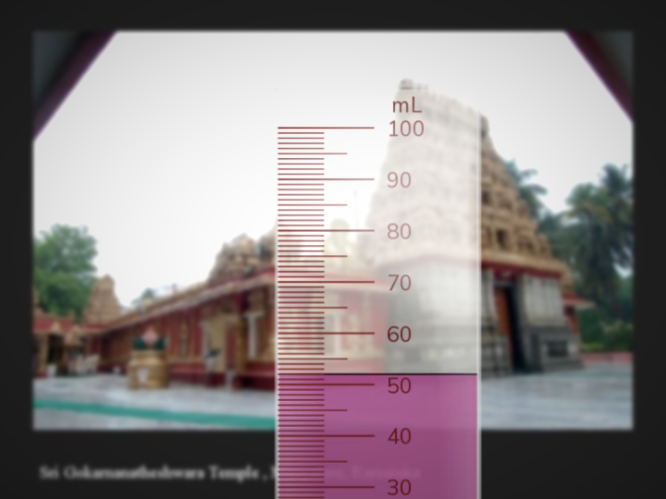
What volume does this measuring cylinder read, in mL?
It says 52 mL
